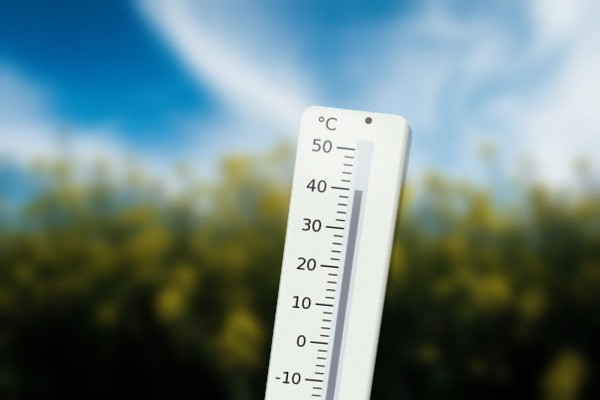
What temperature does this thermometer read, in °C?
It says 40 °C
